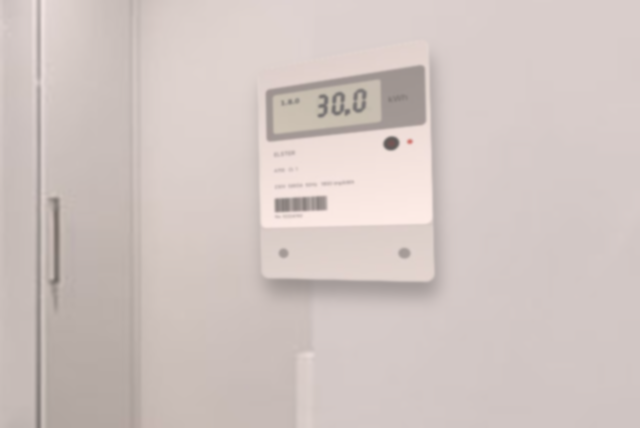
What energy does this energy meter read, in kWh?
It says 30.0 kWh
